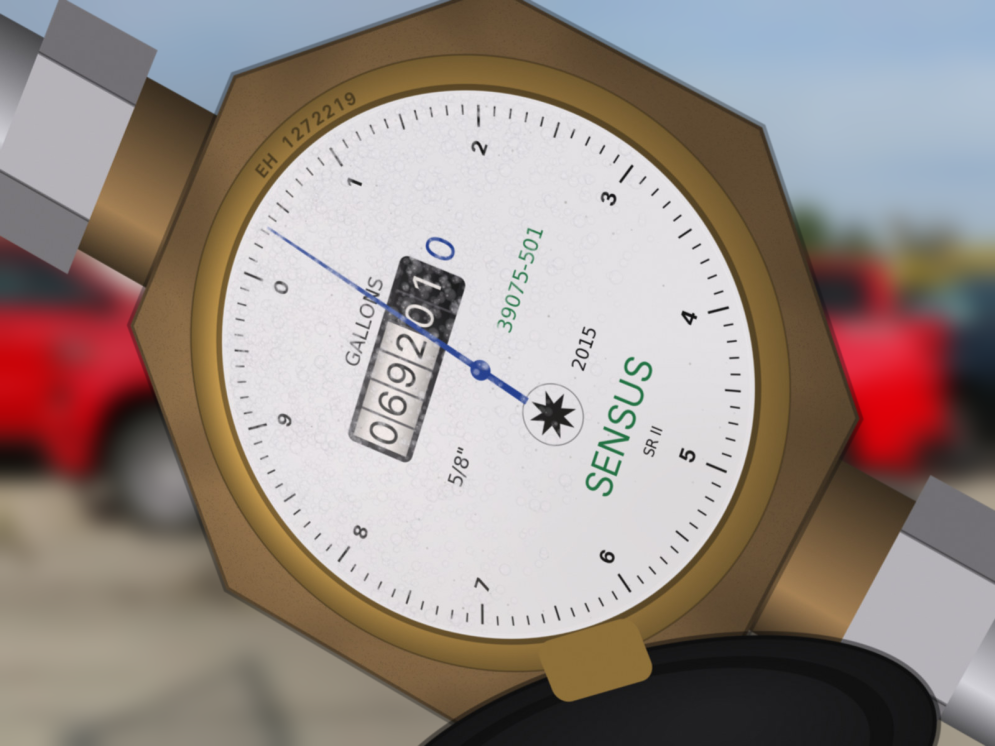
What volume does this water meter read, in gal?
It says 692010.3 gal
